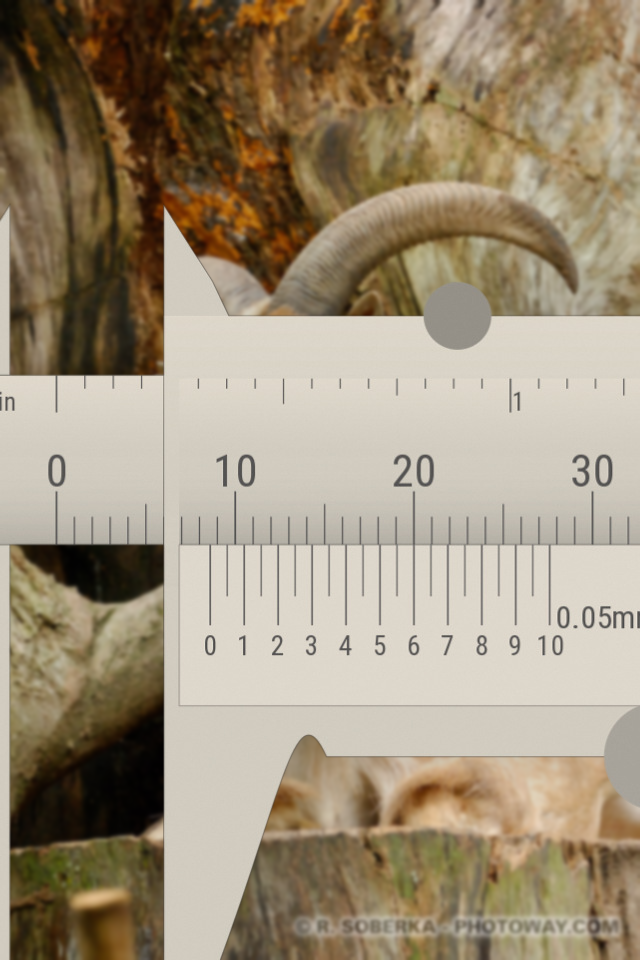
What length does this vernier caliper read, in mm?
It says 8.6 mm
